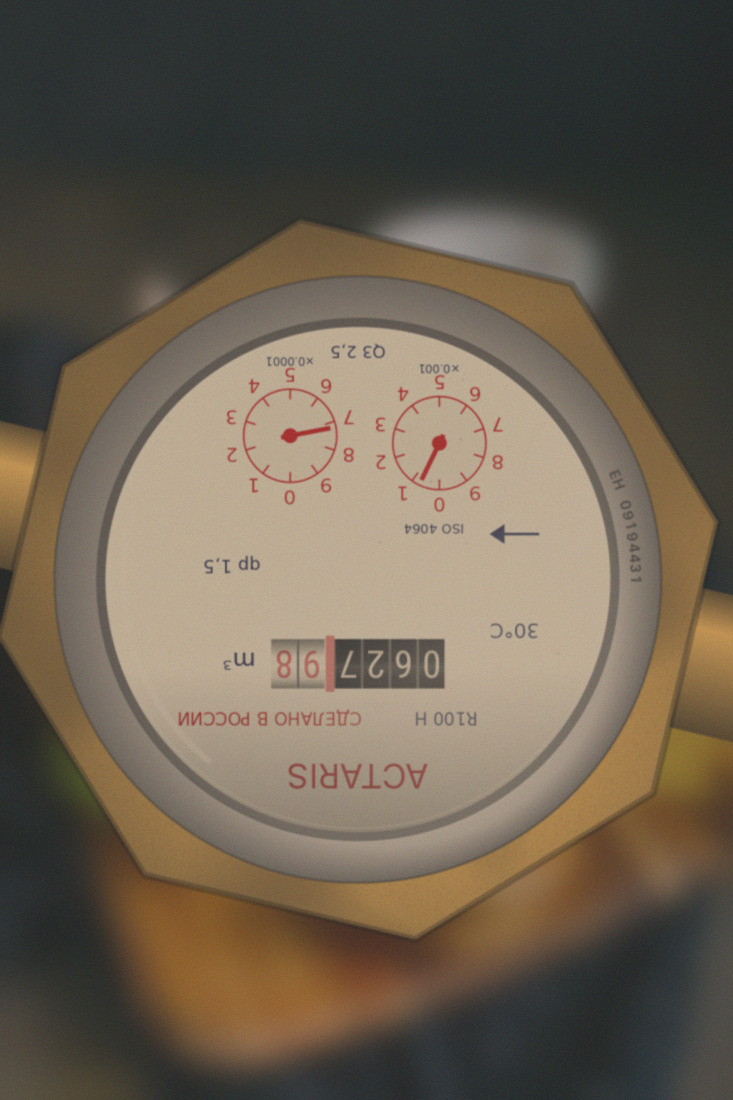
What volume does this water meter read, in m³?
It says 627.9807 m³
